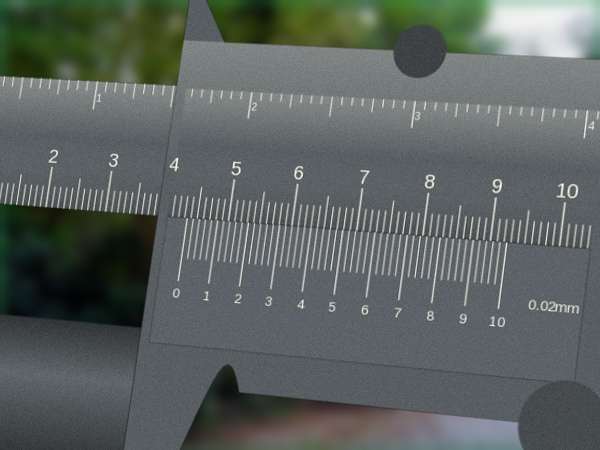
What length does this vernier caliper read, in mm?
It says 43.4 mm
